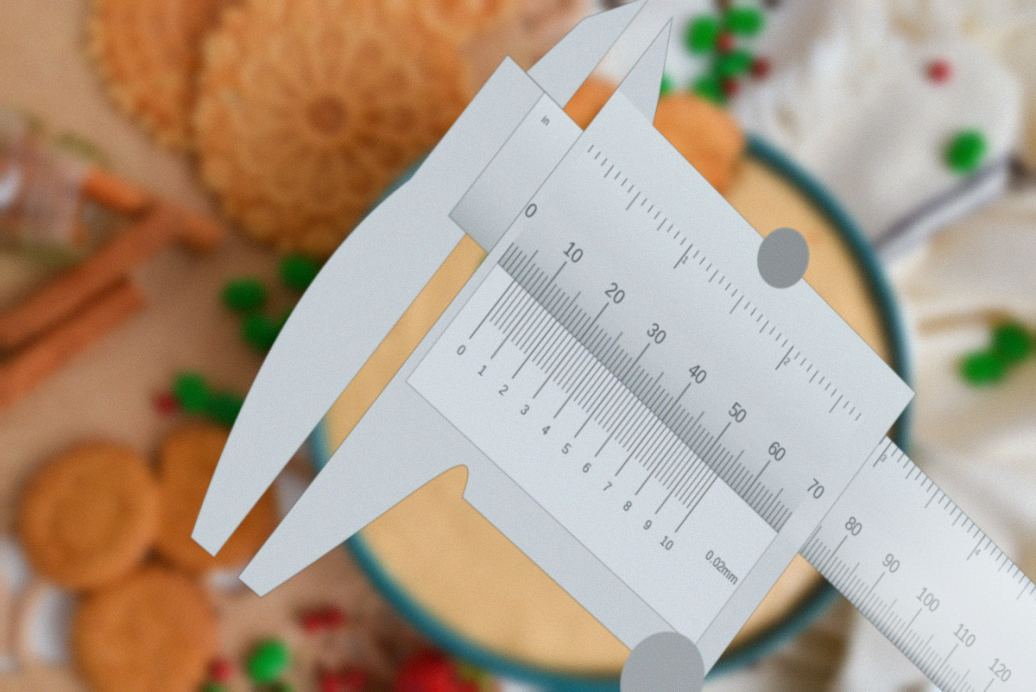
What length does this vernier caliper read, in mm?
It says 5.0 mm
